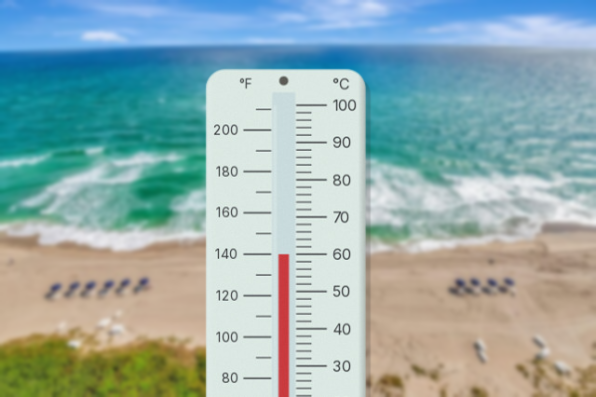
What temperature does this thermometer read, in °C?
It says 60 °C
